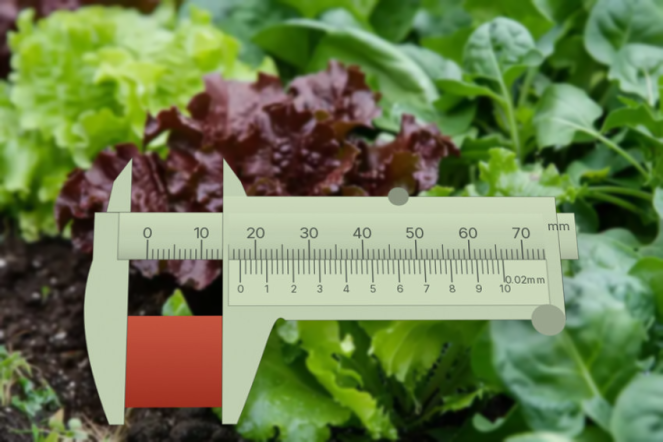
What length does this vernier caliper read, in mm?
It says 17.2 mm
